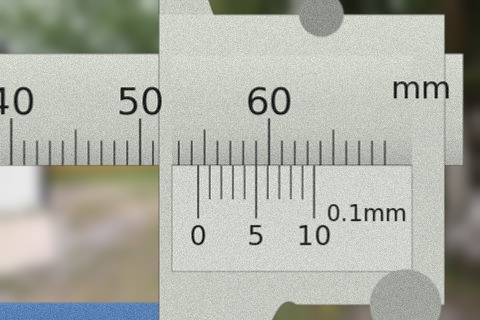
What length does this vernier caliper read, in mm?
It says 54.5 mm
